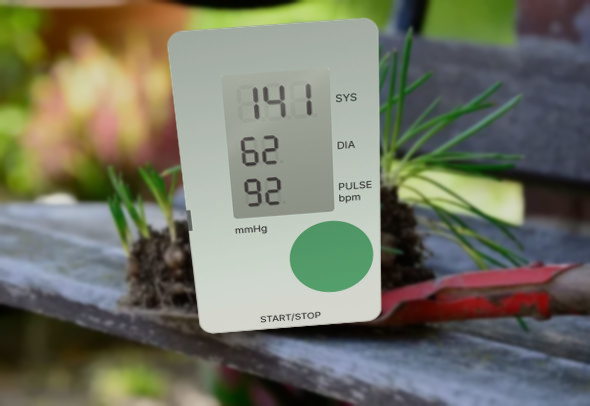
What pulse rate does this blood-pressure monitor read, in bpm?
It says 92 bpm
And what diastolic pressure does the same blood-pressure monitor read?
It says 62 mmHg
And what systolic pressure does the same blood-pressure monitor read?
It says 141 mmHg
